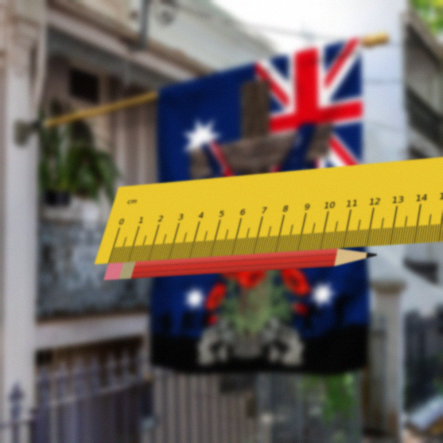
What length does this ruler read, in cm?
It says 12.5 cm
